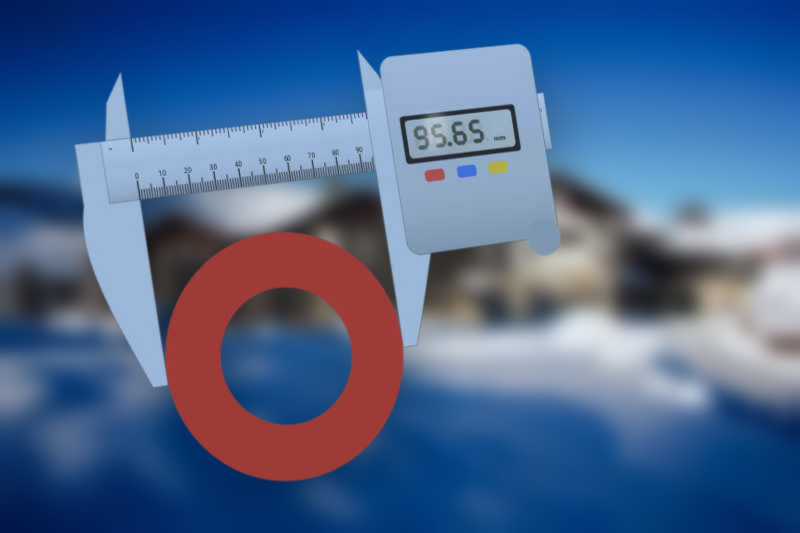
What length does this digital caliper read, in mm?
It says 95.65 mm
